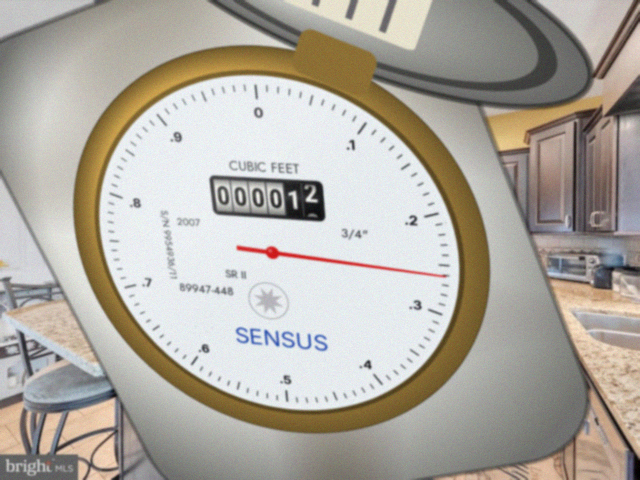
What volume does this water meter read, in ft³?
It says 12.26 ft³
